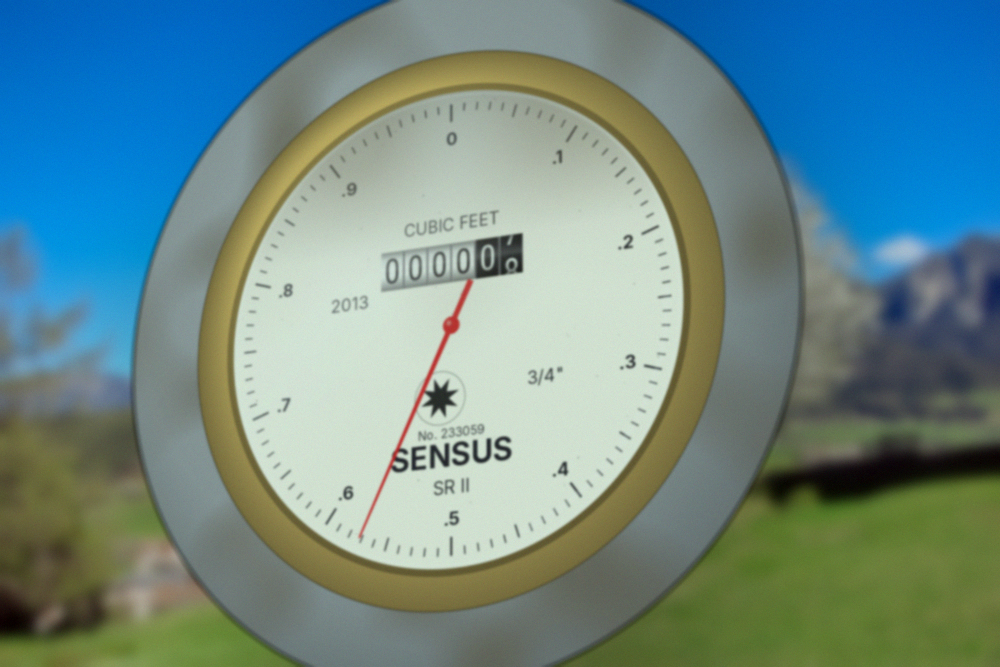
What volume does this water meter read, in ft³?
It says 7.57 ft³
